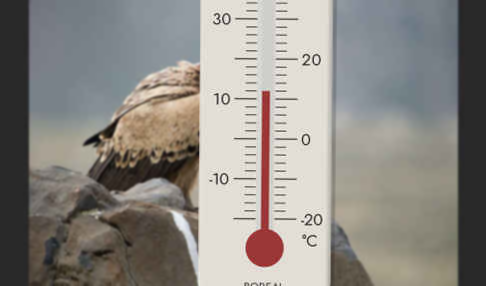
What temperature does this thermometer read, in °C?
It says 12 °C
